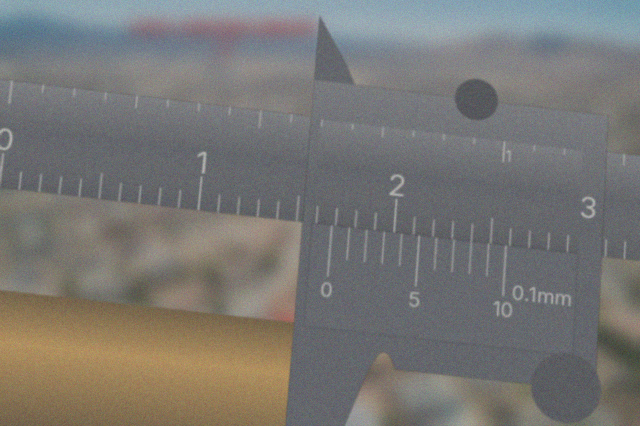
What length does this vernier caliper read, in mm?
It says 16.8 mm
